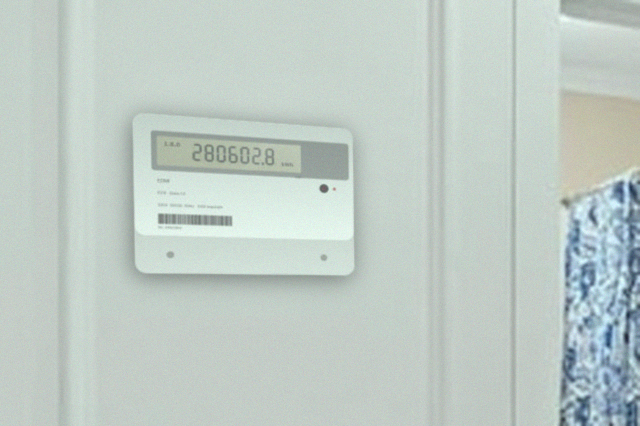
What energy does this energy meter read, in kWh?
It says 280602.8 kWh
